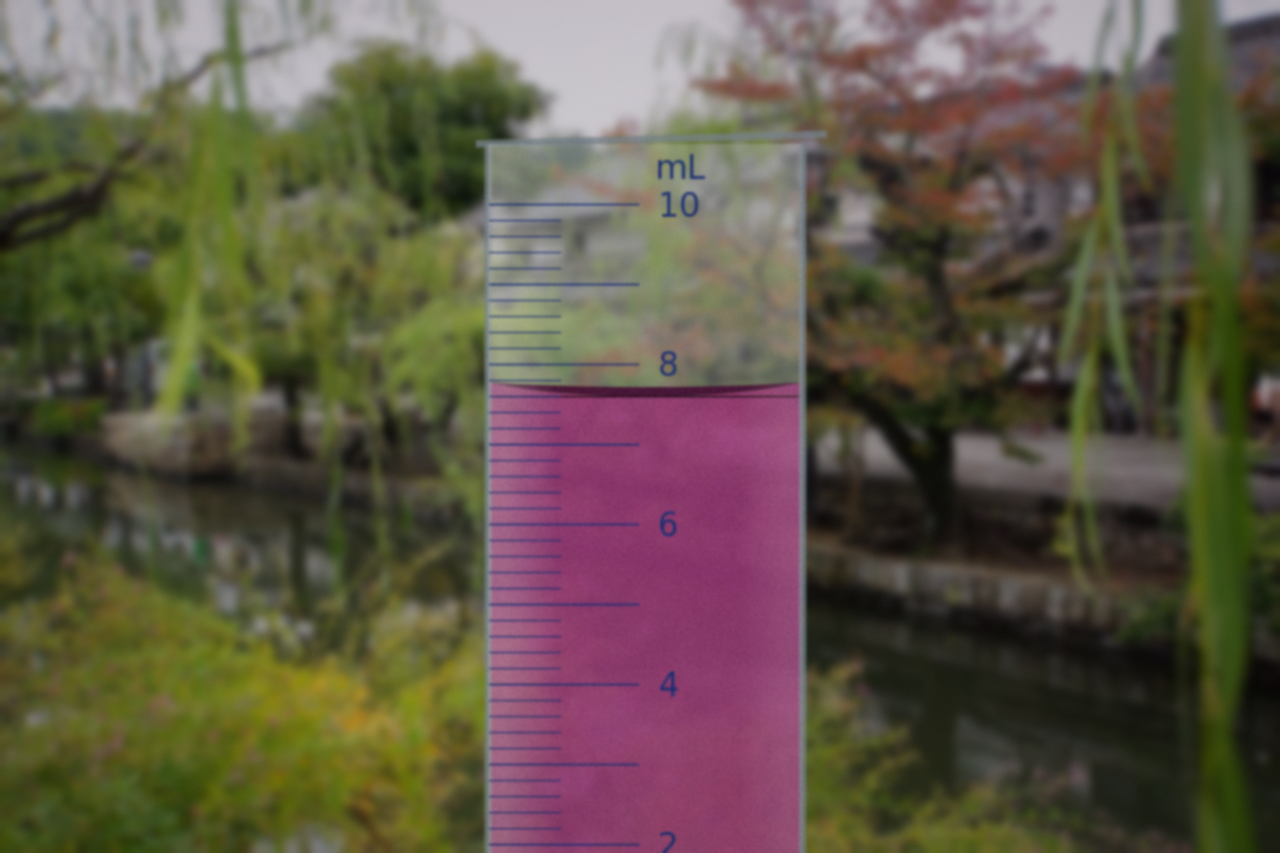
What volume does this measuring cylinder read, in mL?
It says 7.6 mL
